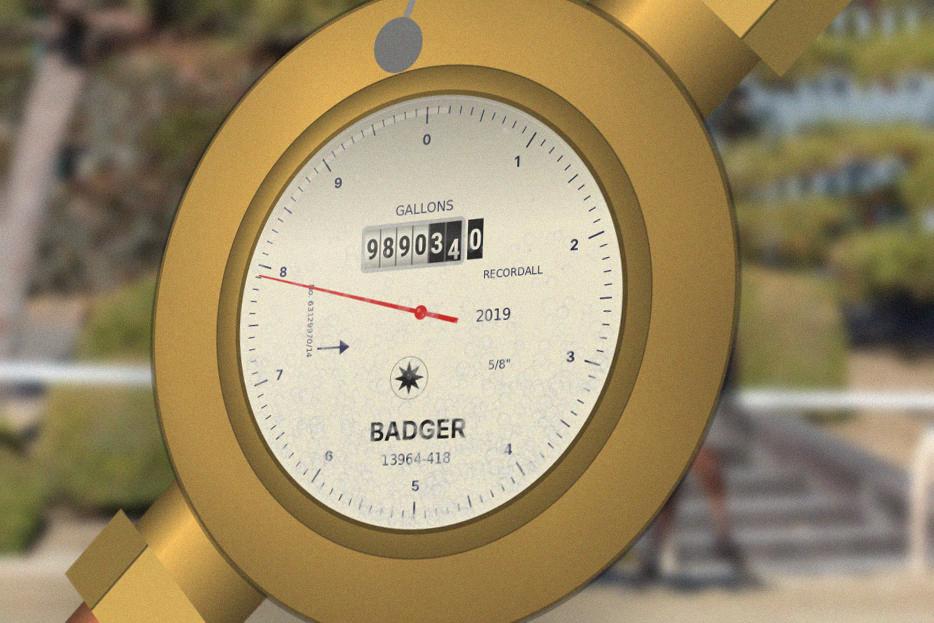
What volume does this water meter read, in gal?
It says 9890337.9 gal
